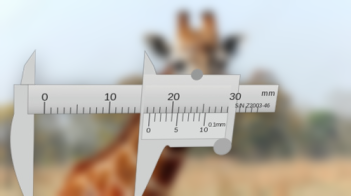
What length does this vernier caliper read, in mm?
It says 16.4 mm
